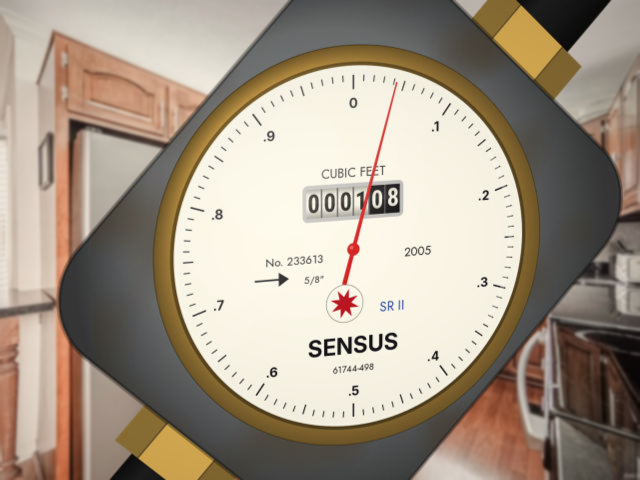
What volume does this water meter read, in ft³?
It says 108.04 ft³
